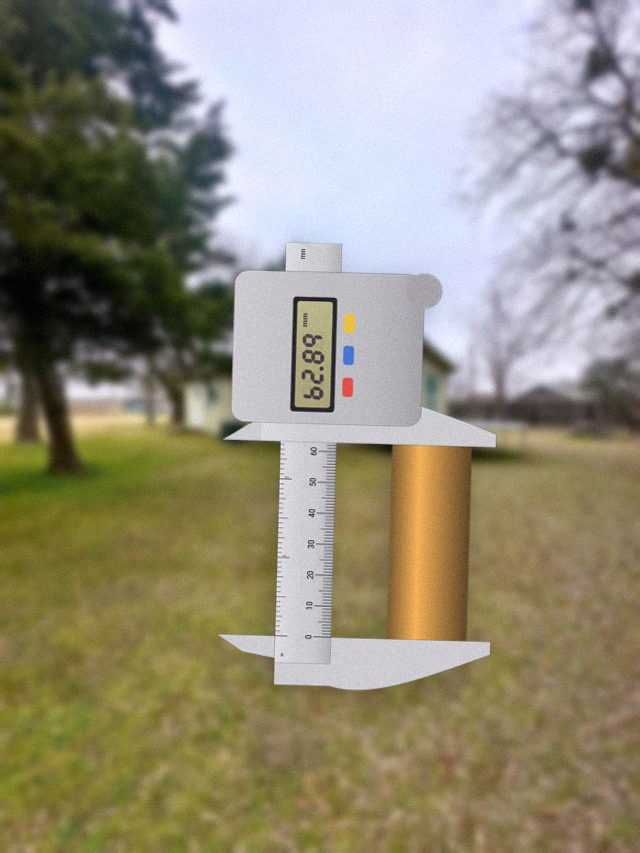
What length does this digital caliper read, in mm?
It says 62.89 mm
